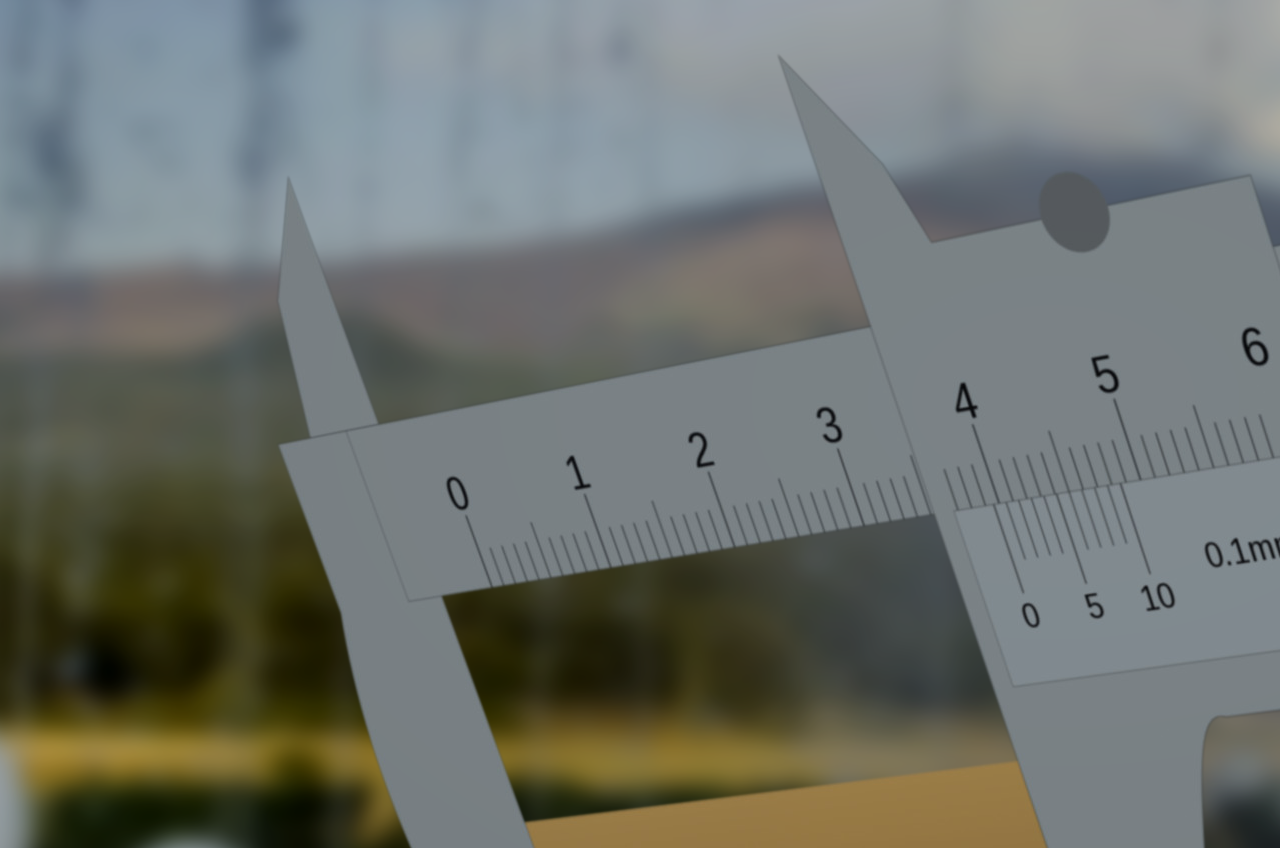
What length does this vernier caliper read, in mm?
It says 39.6 mm
